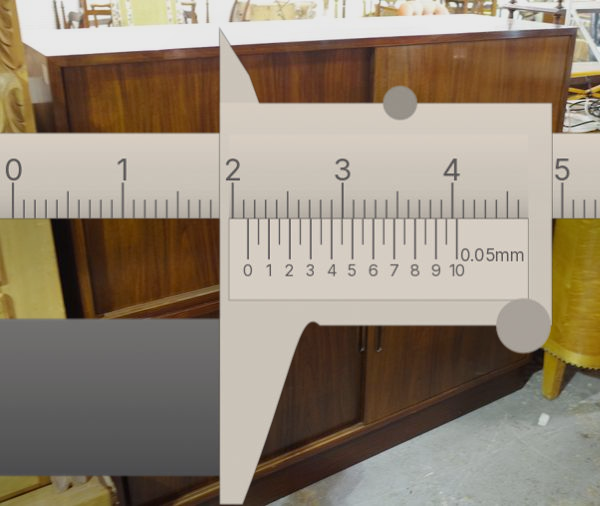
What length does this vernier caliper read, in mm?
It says 21.4 mm
